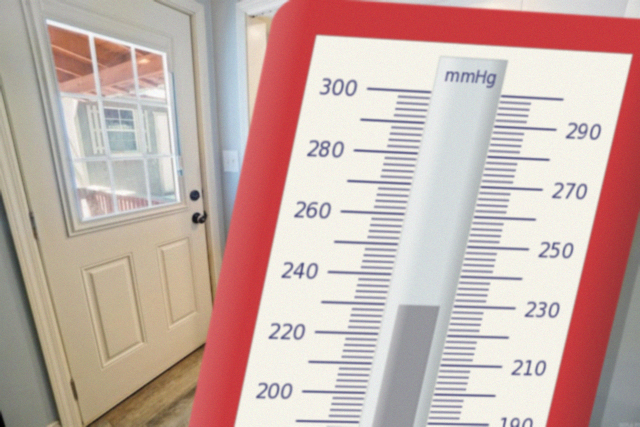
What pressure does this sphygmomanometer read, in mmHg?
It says 230 mmHg
